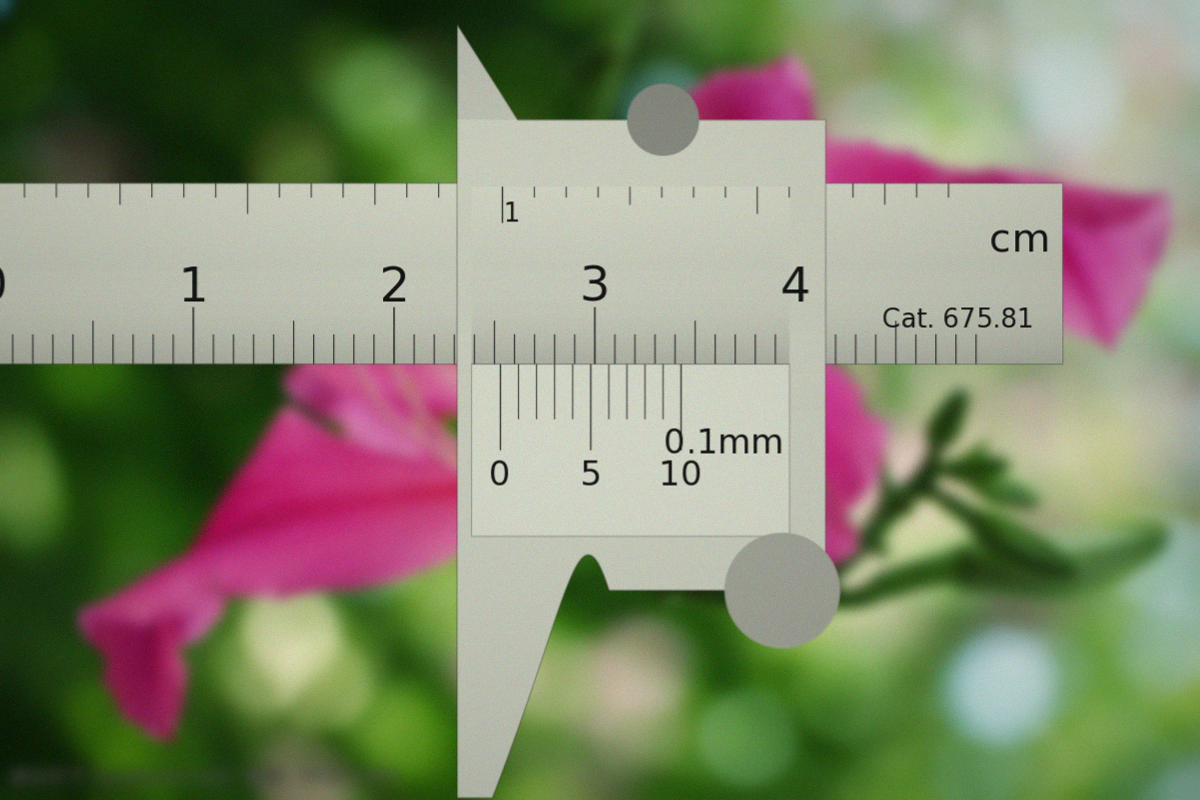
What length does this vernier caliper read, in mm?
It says 25.3 mm
